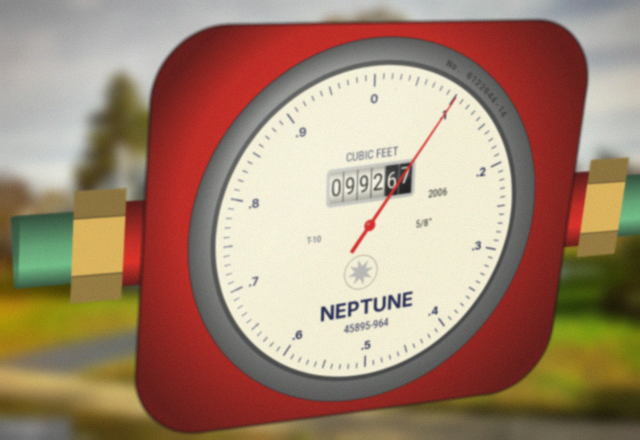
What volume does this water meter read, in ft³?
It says 99267.10 ft³
